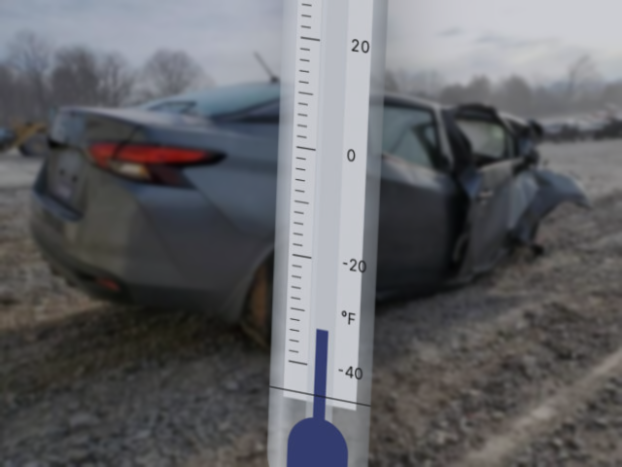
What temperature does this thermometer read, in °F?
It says -33 °F
